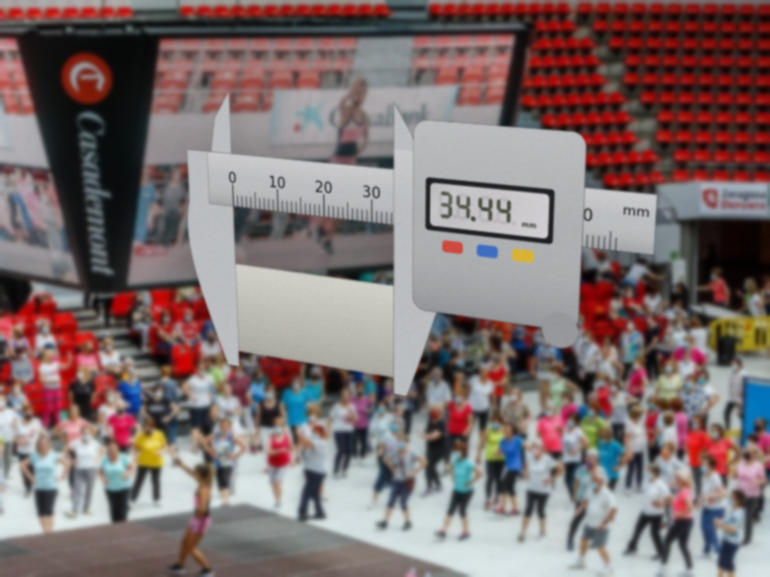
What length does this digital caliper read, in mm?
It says 34.44 mm
